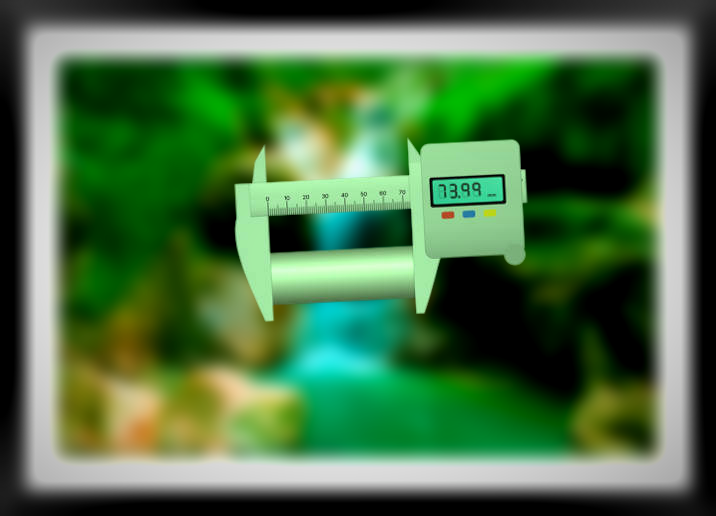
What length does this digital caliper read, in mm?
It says 73.99 mm
